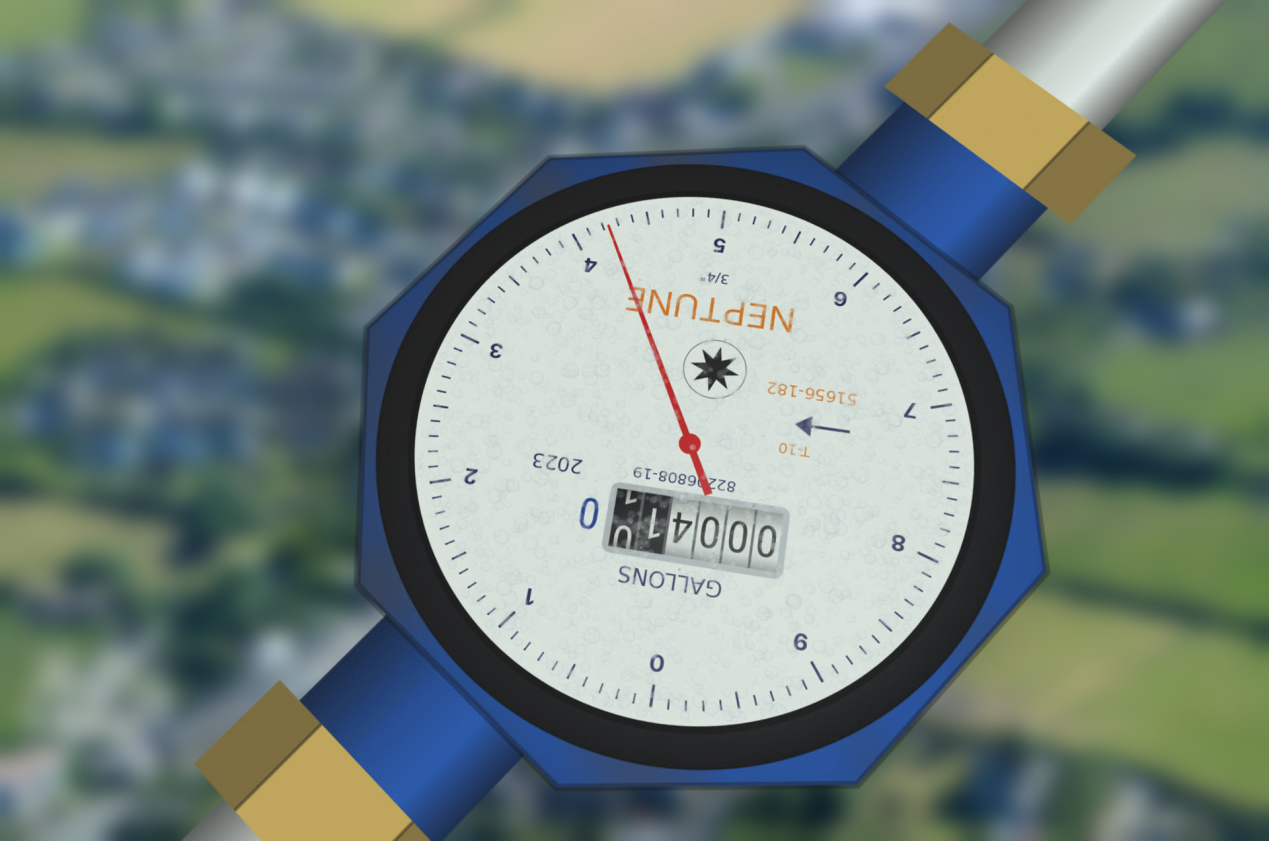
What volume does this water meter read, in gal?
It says 4104.2 gal
